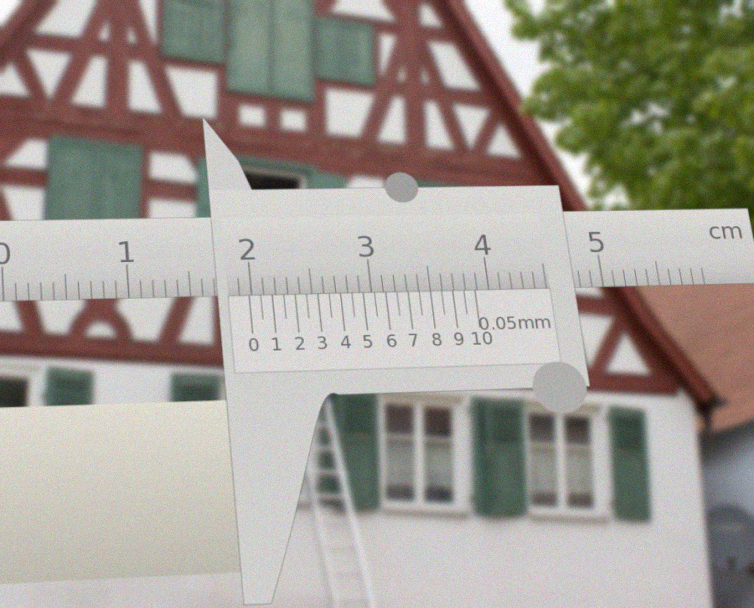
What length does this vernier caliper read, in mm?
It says 19.8 mm
